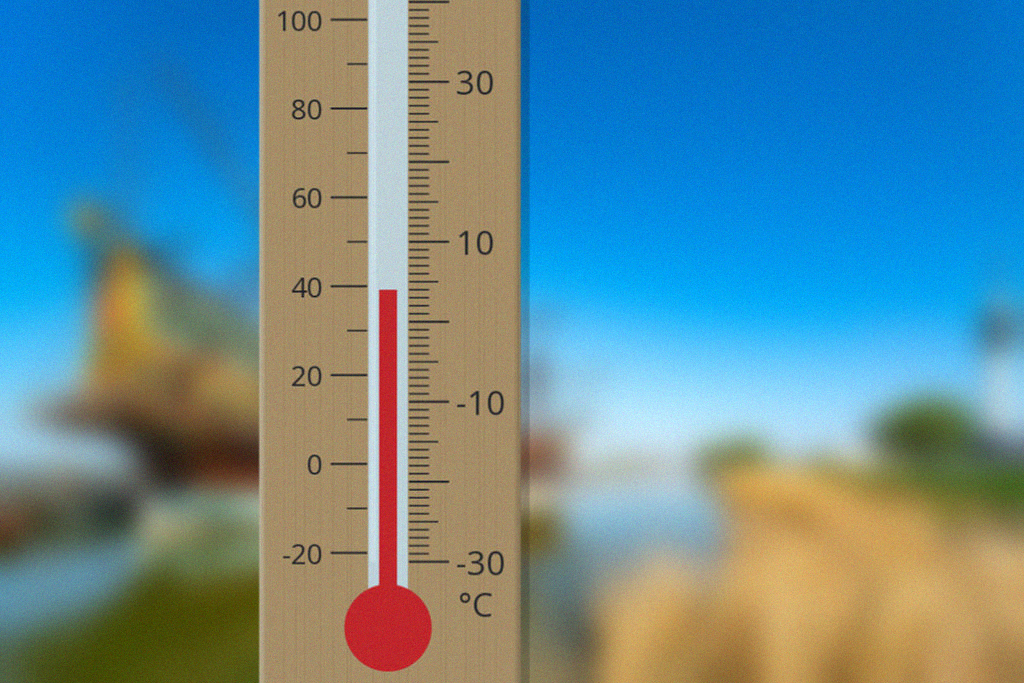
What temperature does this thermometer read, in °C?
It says 4 °C
